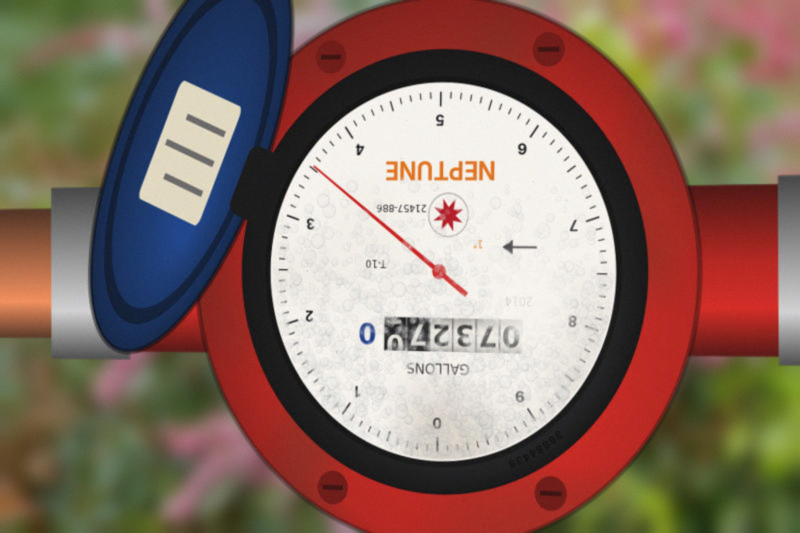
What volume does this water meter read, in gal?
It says 732703.5 gal
